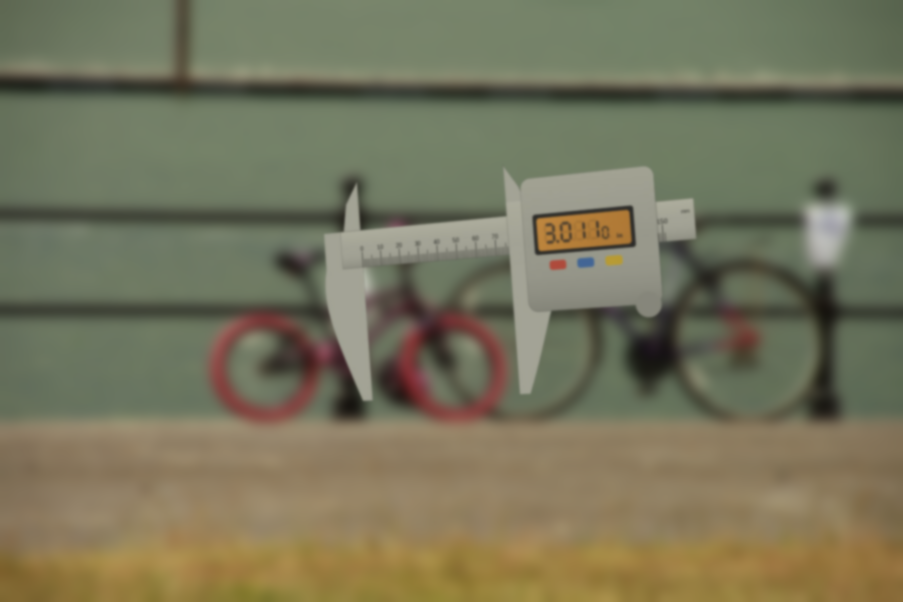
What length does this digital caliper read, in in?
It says 3.0110 in
